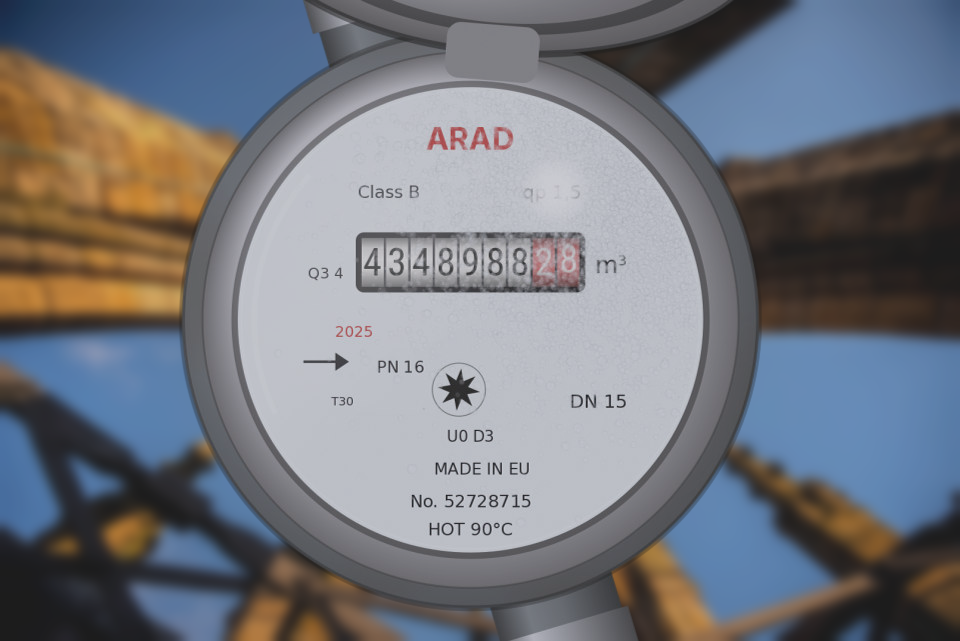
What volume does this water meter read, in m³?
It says 4348988.28 m³
